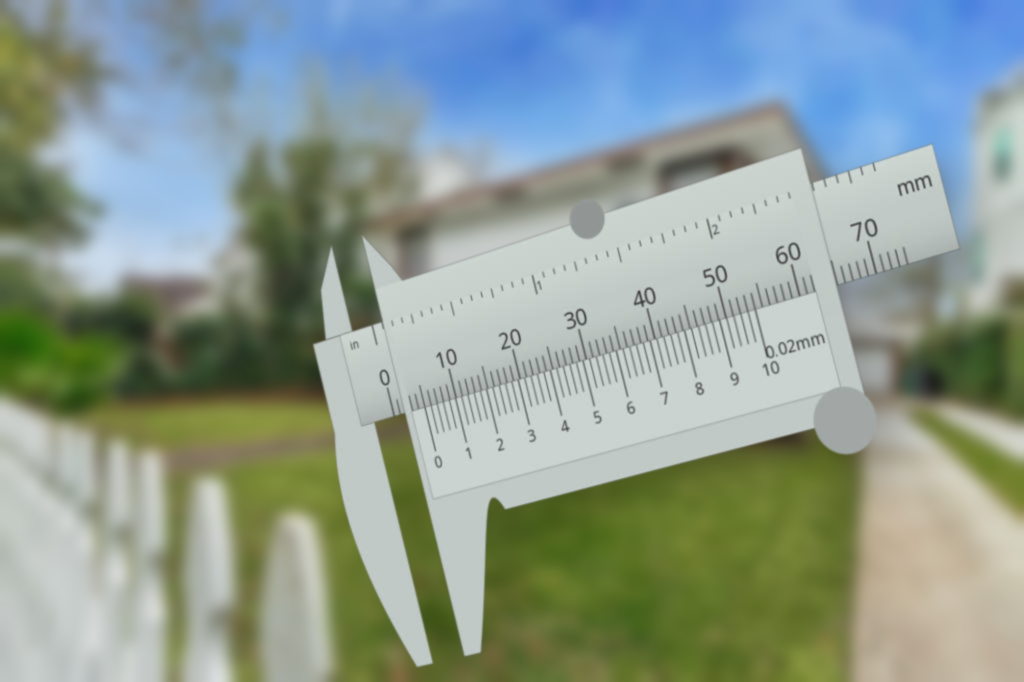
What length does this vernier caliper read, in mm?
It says 5.0 mm
